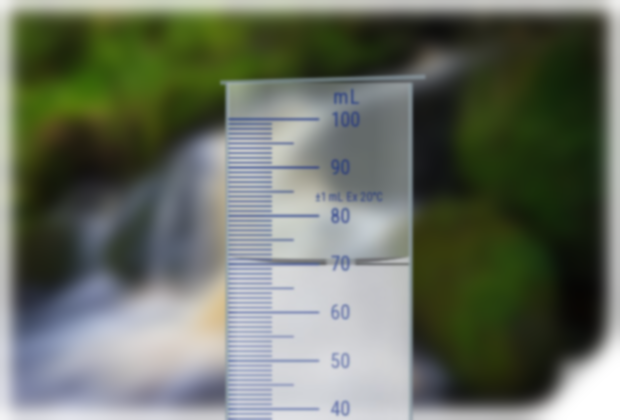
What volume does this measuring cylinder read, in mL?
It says 70 mL
